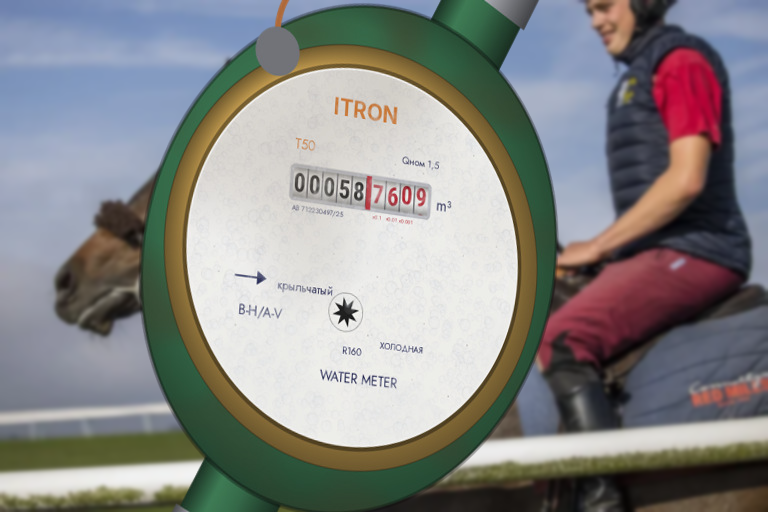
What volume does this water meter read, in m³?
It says 58.7609 m³
